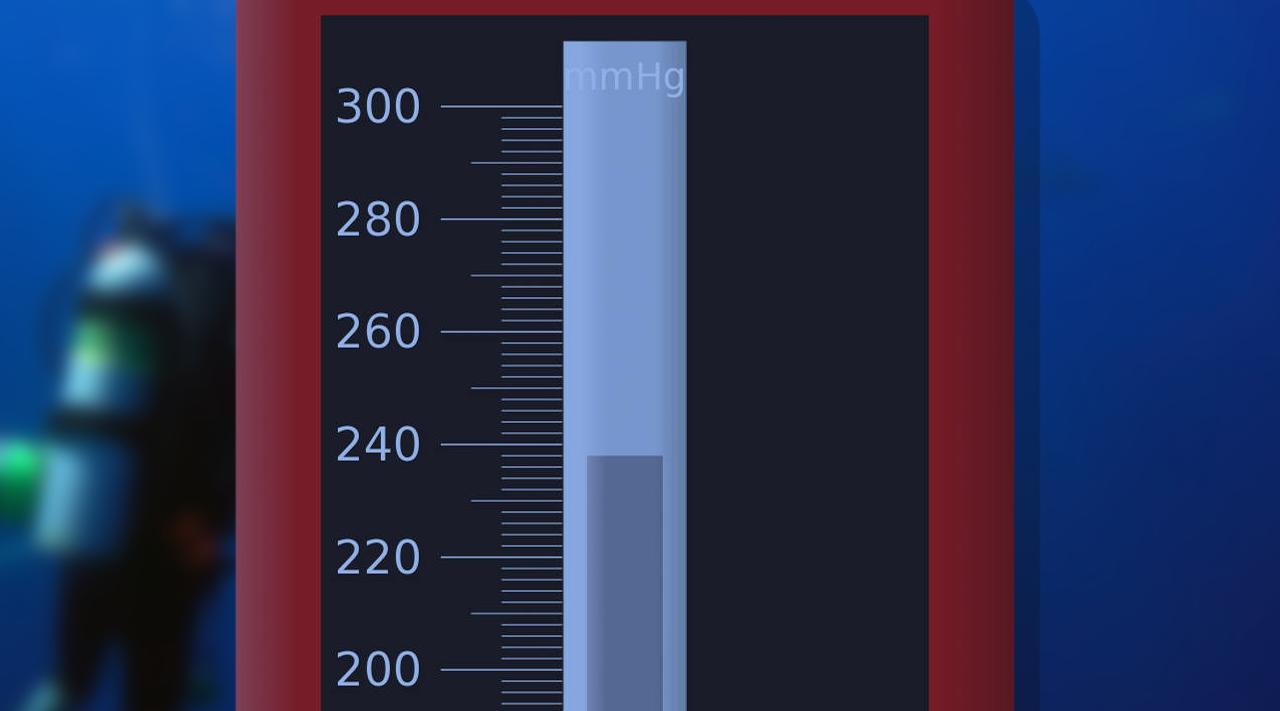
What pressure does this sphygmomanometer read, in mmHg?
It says 238 mmHg
